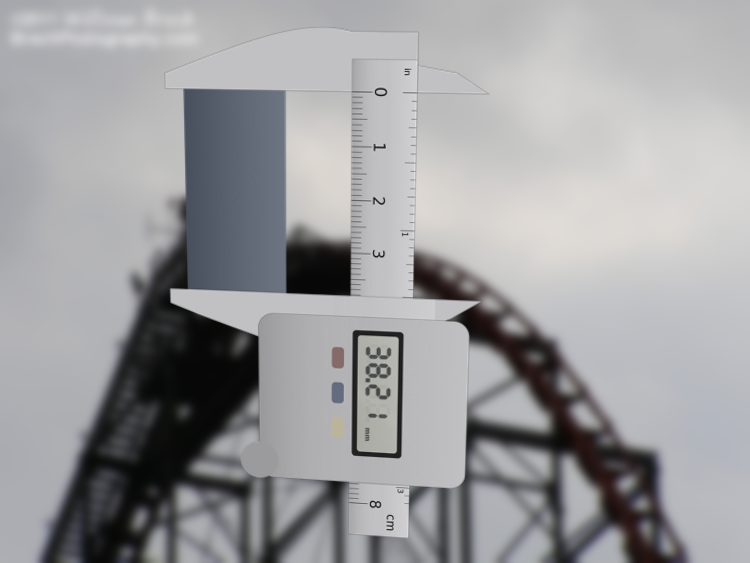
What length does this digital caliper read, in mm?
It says 38.21 mm
